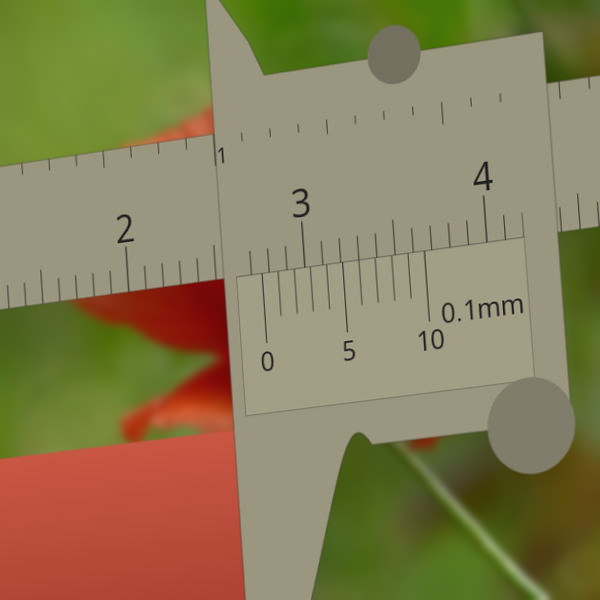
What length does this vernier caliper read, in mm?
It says 27.6 mm
